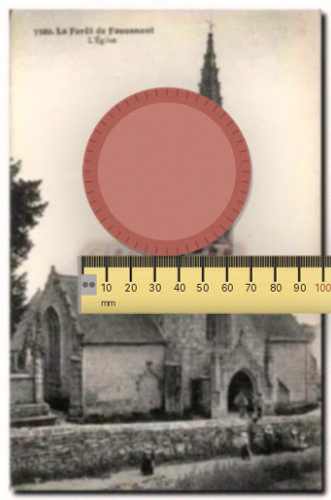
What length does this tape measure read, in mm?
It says 70 mm
